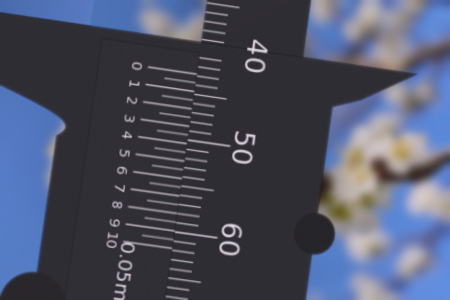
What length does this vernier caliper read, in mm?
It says 42.8 mm
